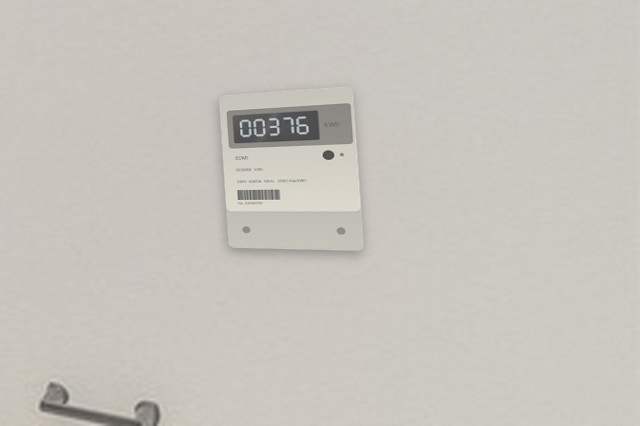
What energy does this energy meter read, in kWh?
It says 376 kWh
